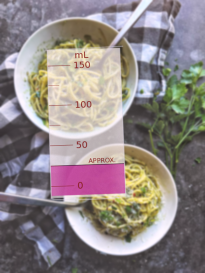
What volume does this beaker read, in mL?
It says 25 mL
